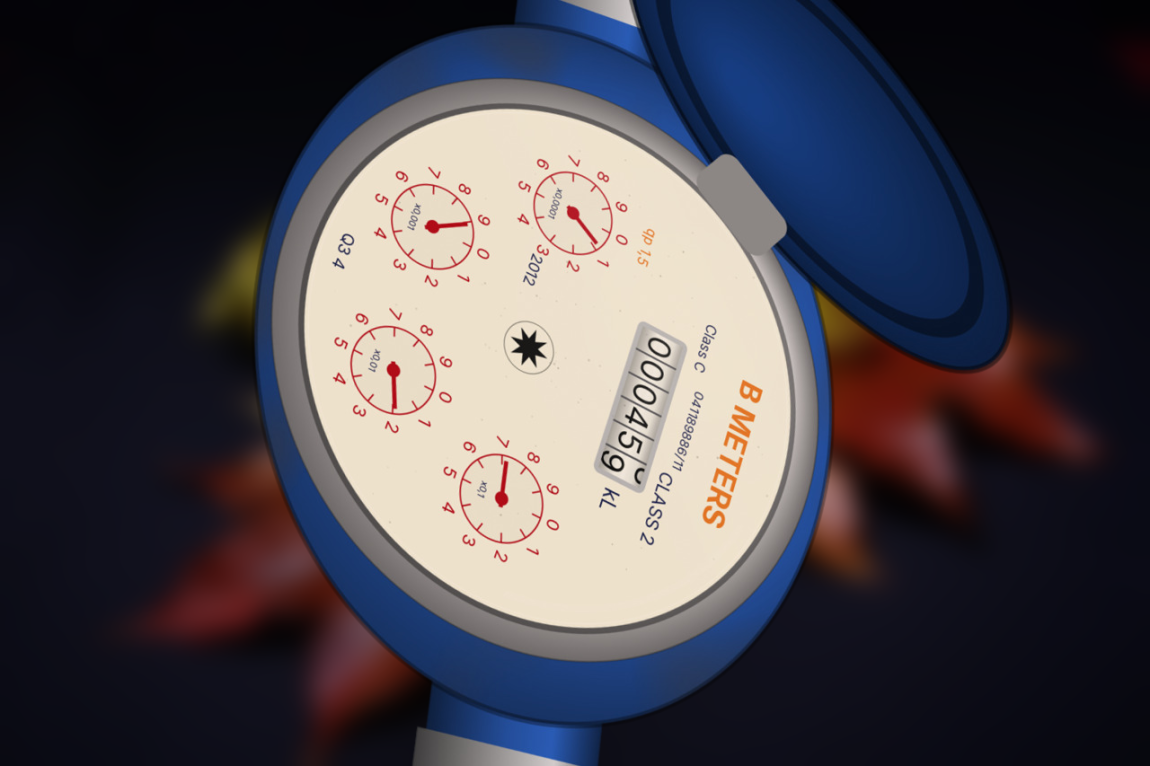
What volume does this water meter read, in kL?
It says 458.7190 kL
